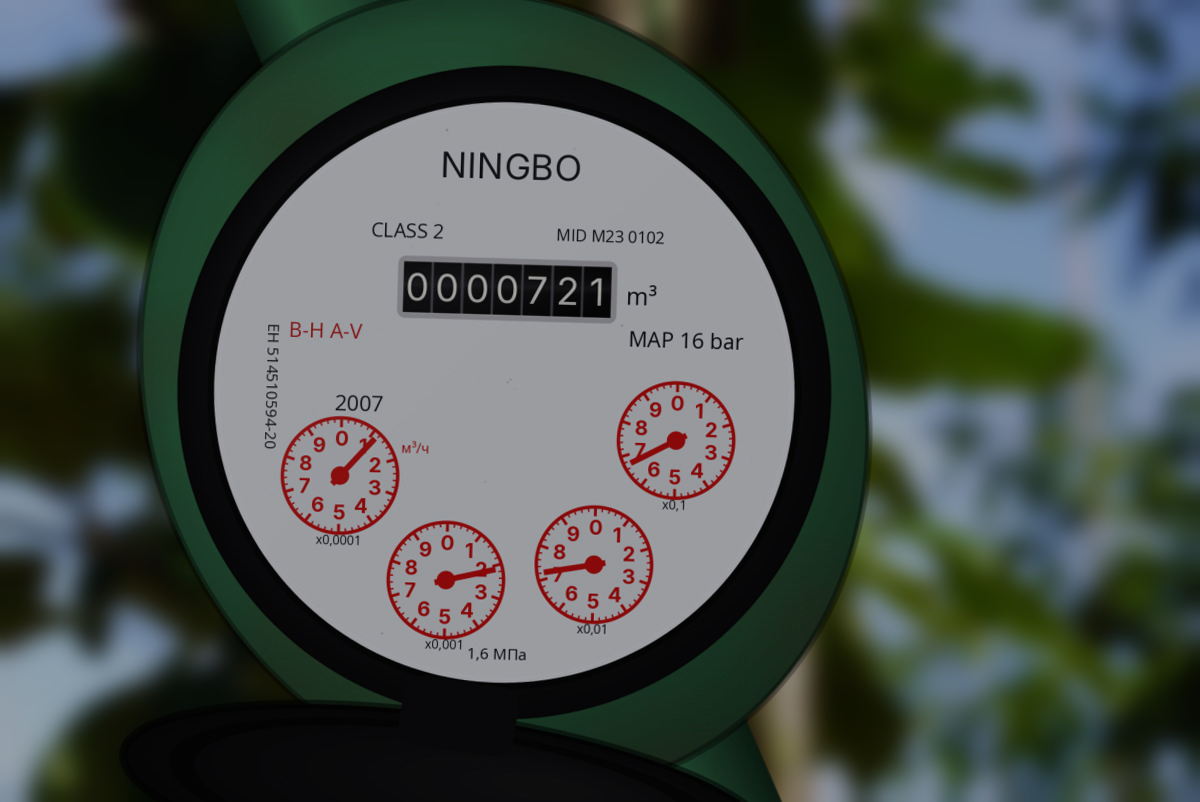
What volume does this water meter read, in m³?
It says 721.6721 m³
